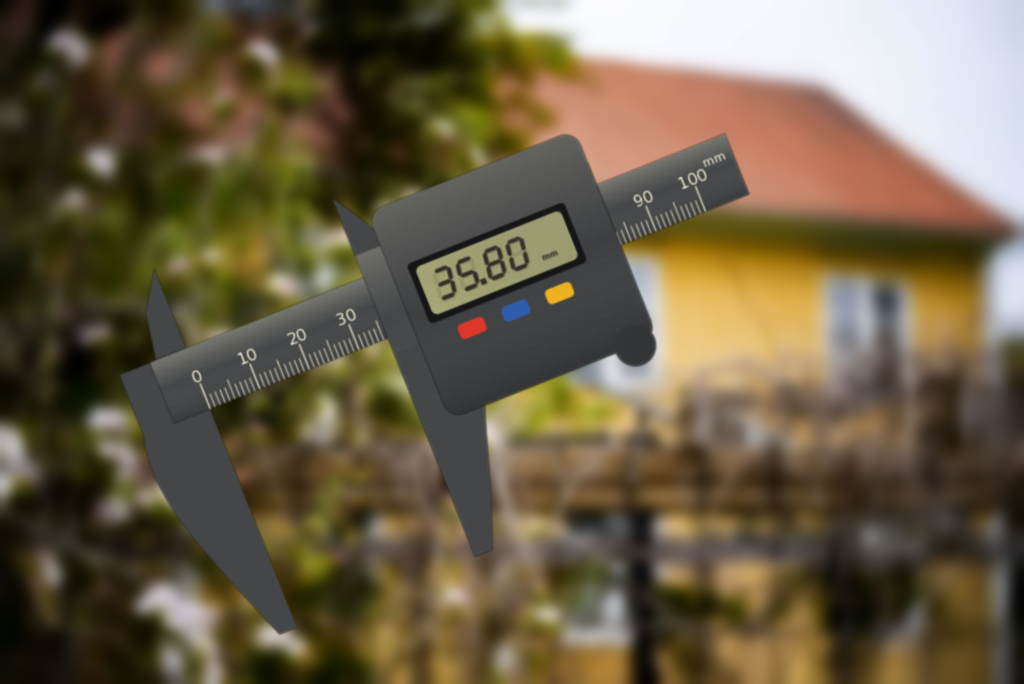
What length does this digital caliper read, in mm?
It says 35.80 mm
